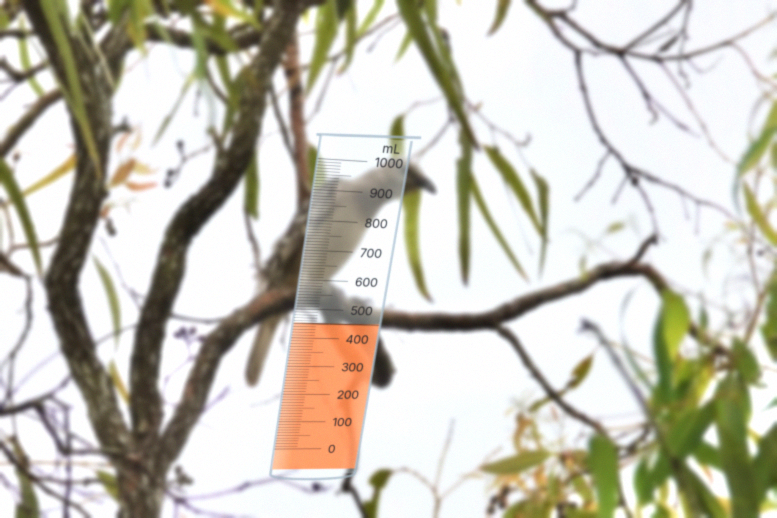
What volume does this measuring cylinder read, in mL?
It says 450 mL
